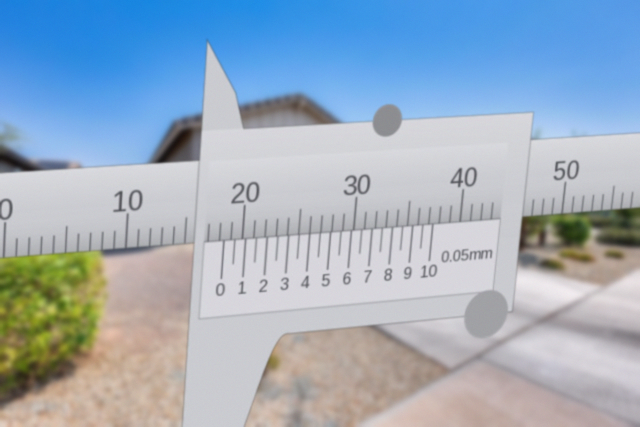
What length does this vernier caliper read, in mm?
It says 18.4 mm
